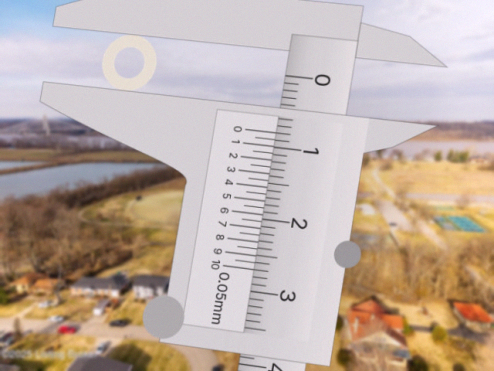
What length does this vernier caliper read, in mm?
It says 8.0 mm
